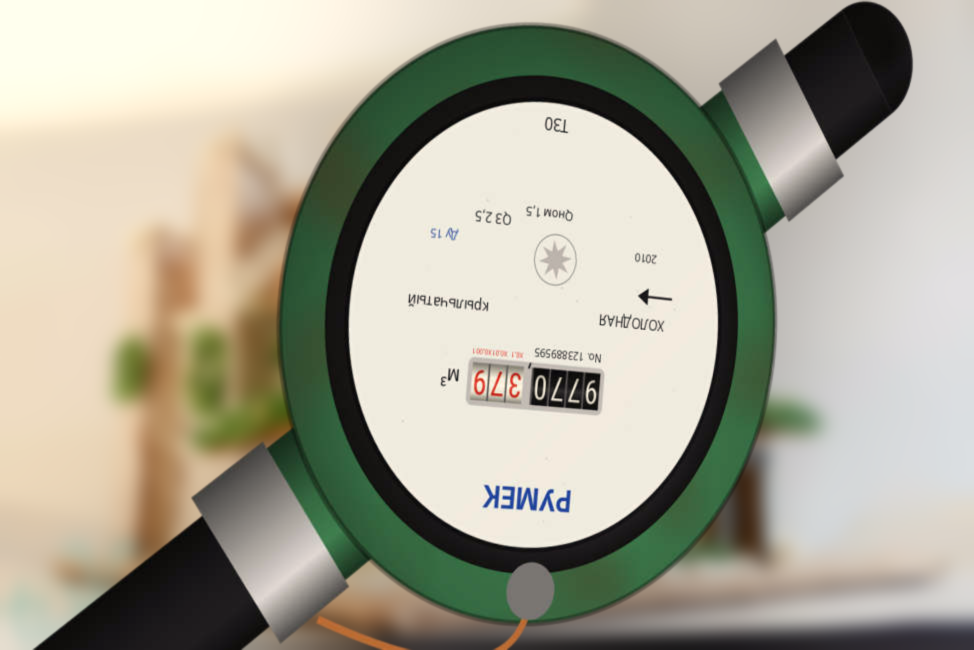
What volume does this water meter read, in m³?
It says 9770.379 m³
